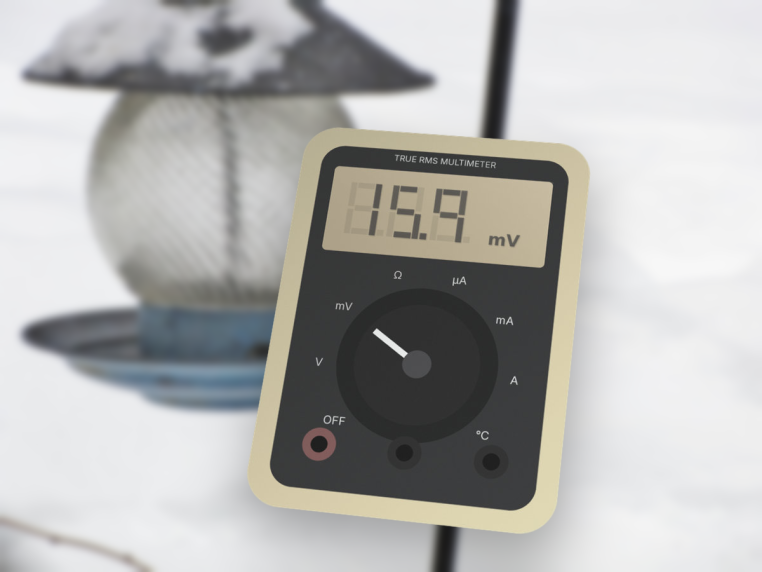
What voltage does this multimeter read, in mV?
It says 15.9 mV
